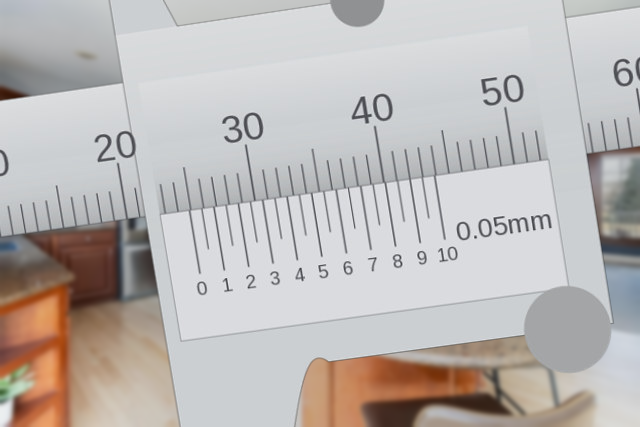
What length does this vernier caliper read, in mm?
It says 24.9 mm
